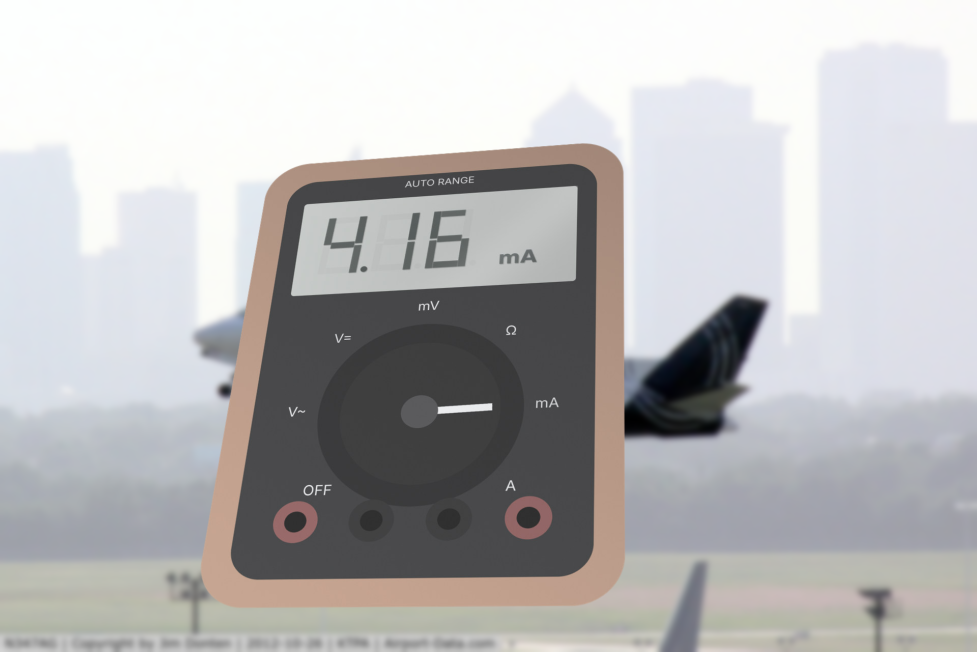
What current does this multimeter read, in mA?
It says 4.16 mA
